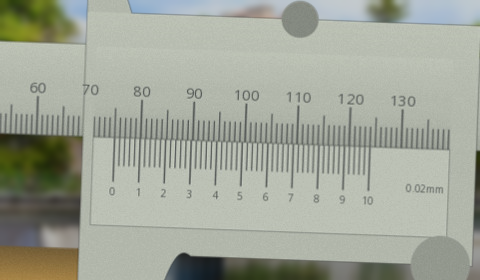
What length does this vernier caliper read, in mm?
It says 75.0 mm
